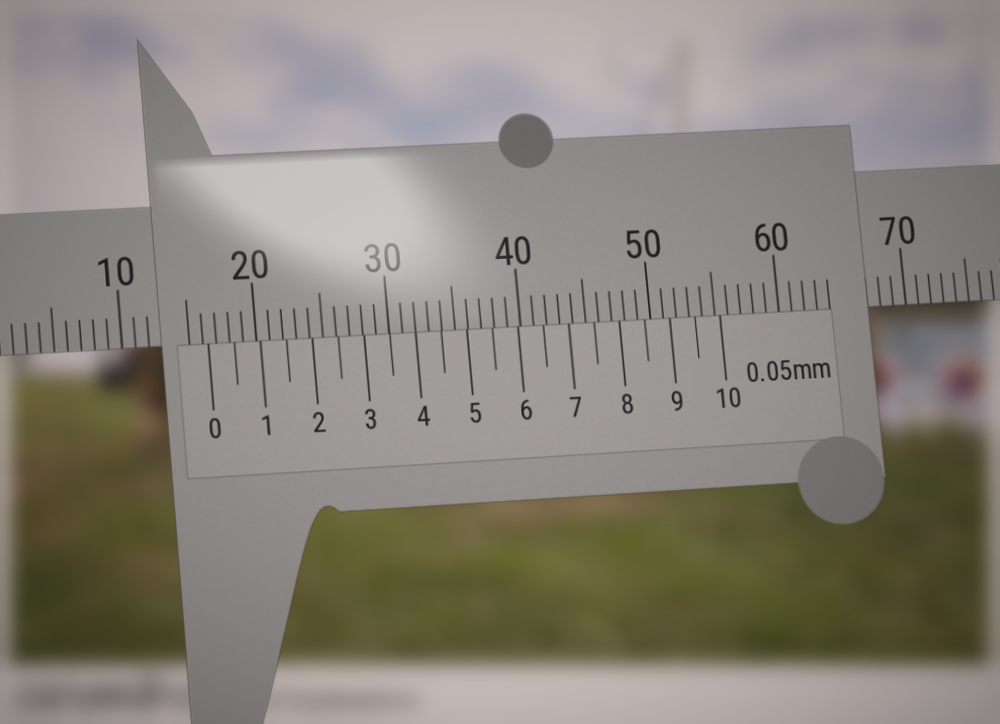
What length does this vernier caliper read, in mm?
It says 16.4 mm
